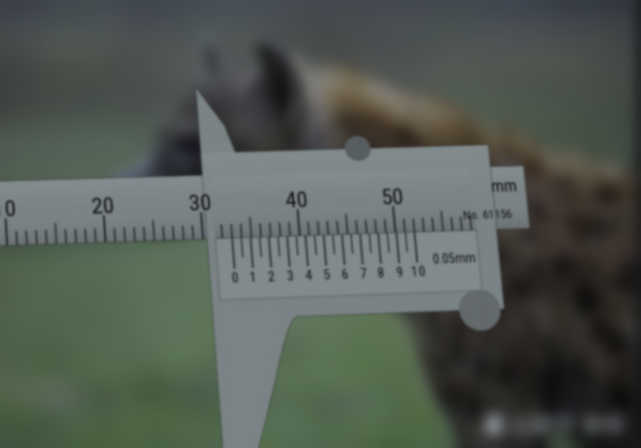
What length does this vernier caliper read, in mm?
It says 33.0 mm
